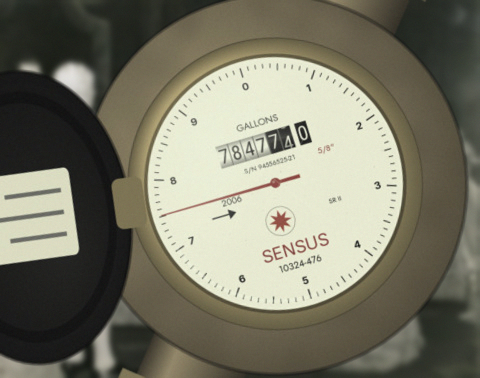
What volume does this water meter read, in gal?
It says 7847737.5 gal
